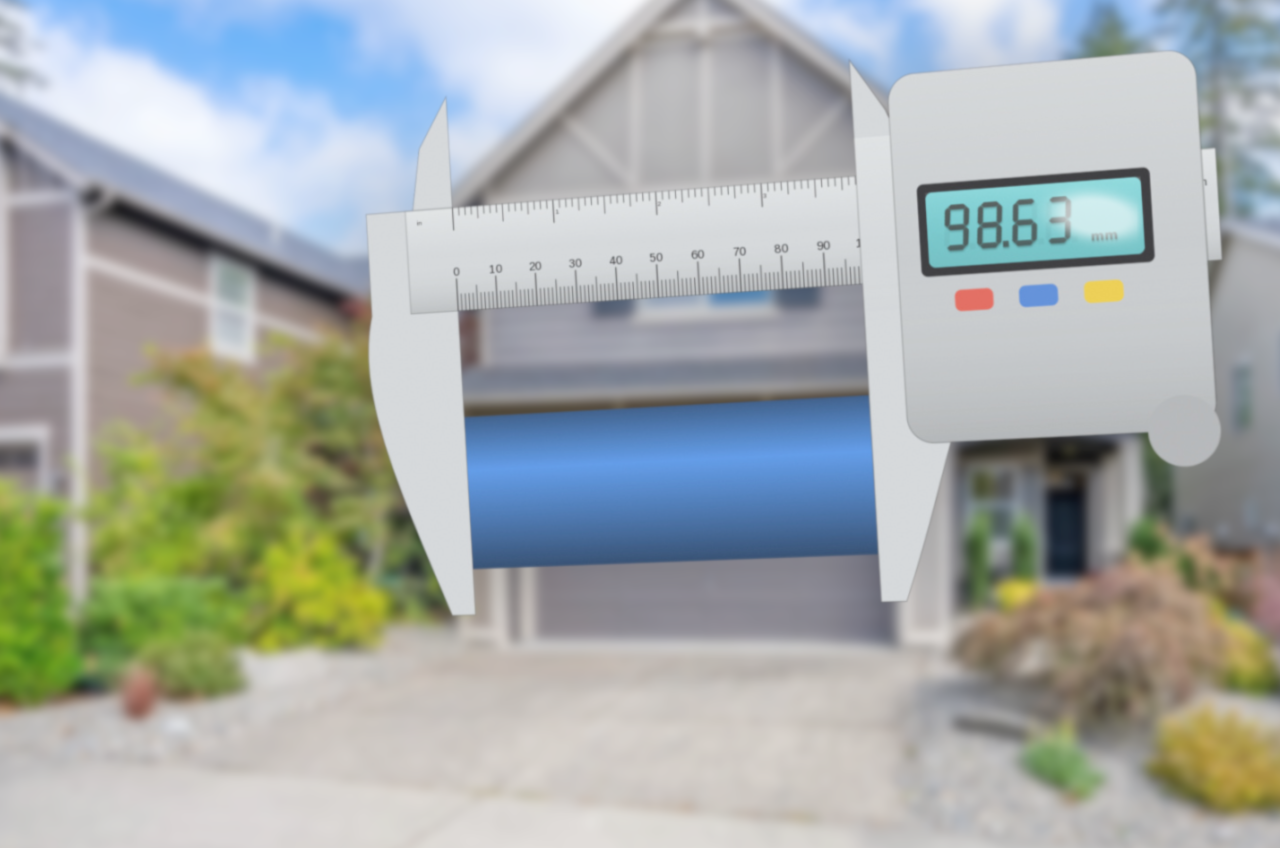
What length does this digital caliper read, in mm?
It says 98.63 mm
